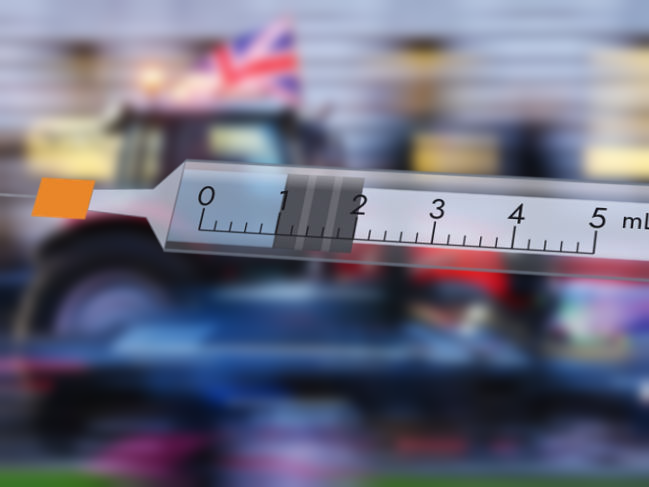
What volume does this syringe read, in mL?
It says 1 mL
